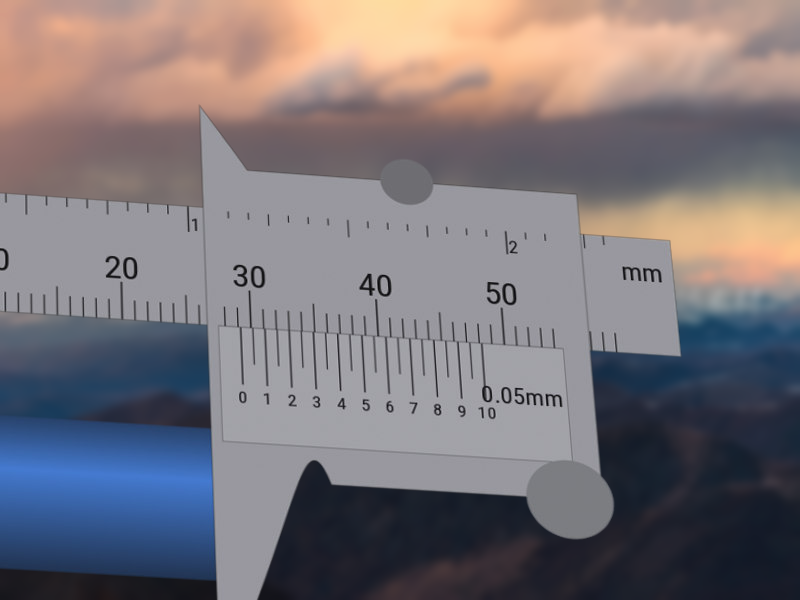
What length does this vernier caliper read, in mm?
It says 29.2 mm
